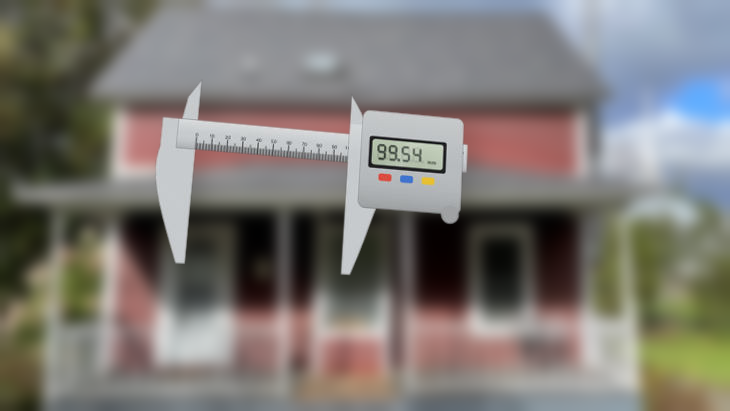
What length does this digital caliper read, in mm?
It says 99.54 mm
